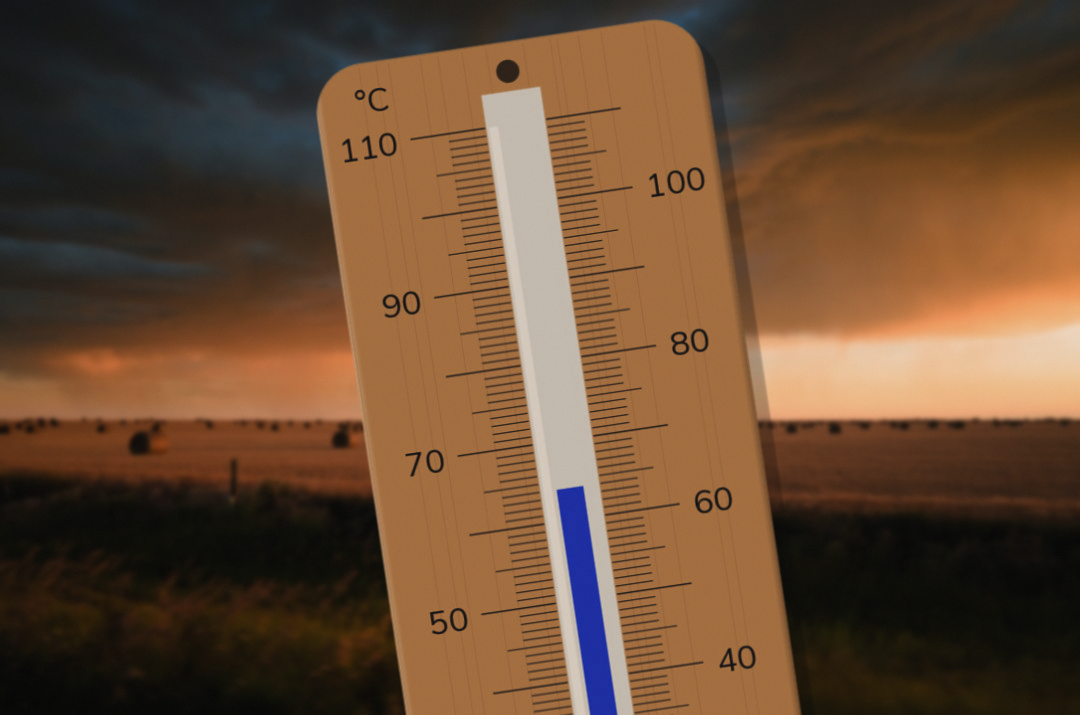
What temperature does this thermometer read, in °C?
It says 64 °C
